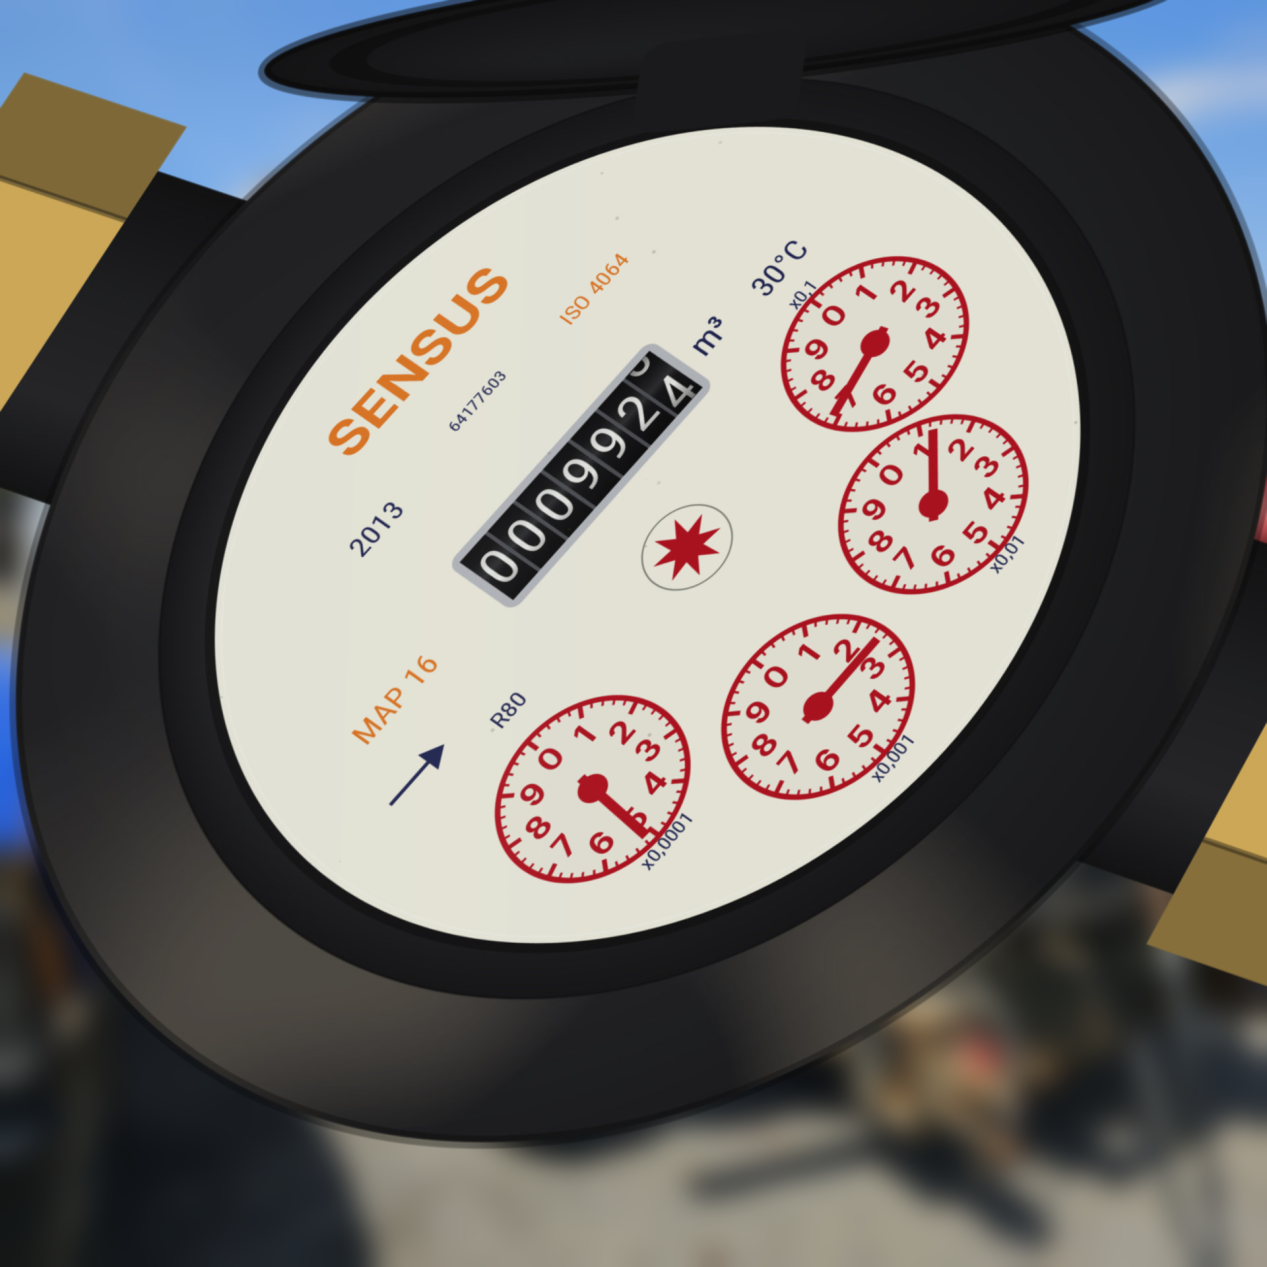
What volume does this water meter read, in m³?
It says 9923.7125 m³
